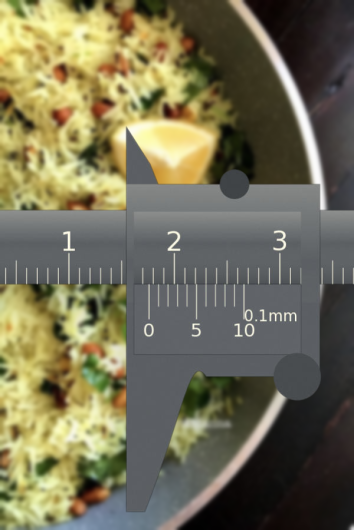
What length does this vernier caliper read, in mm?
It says 17.6 mm
